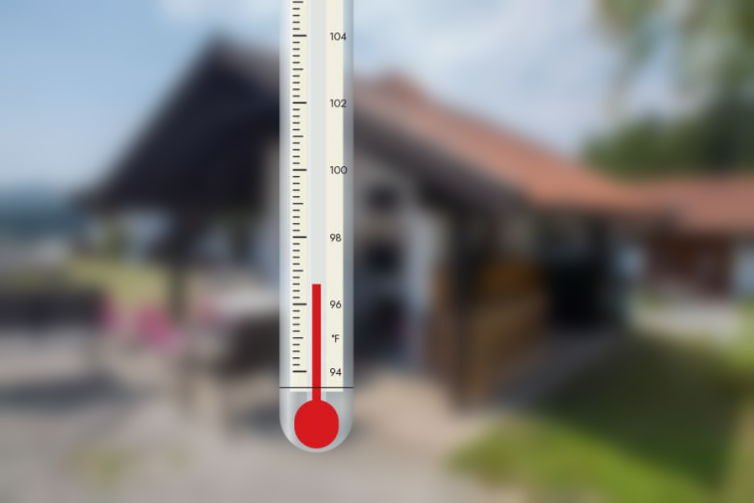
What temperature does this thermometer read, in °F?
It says 96.6 °F
